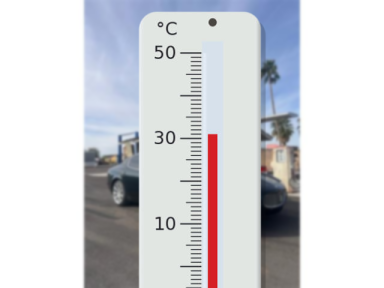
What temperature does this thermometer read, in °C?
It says 31 °C
